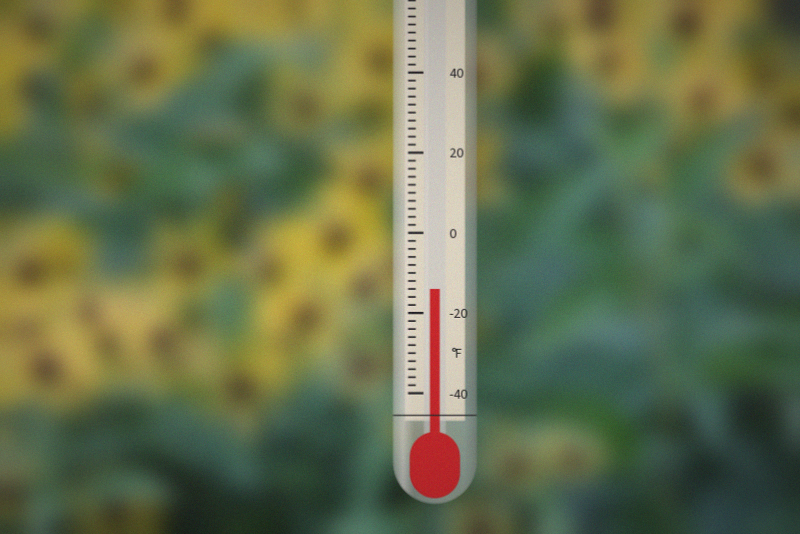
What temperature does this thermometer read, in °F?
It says -14 °F
